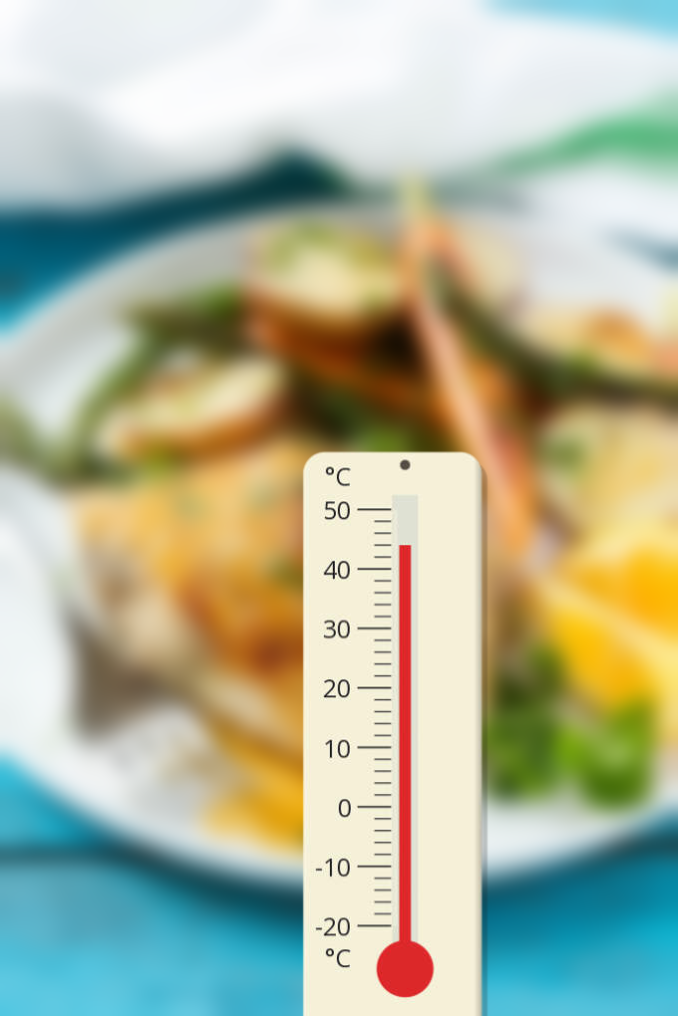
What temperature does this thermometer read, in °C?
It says 44 °C
